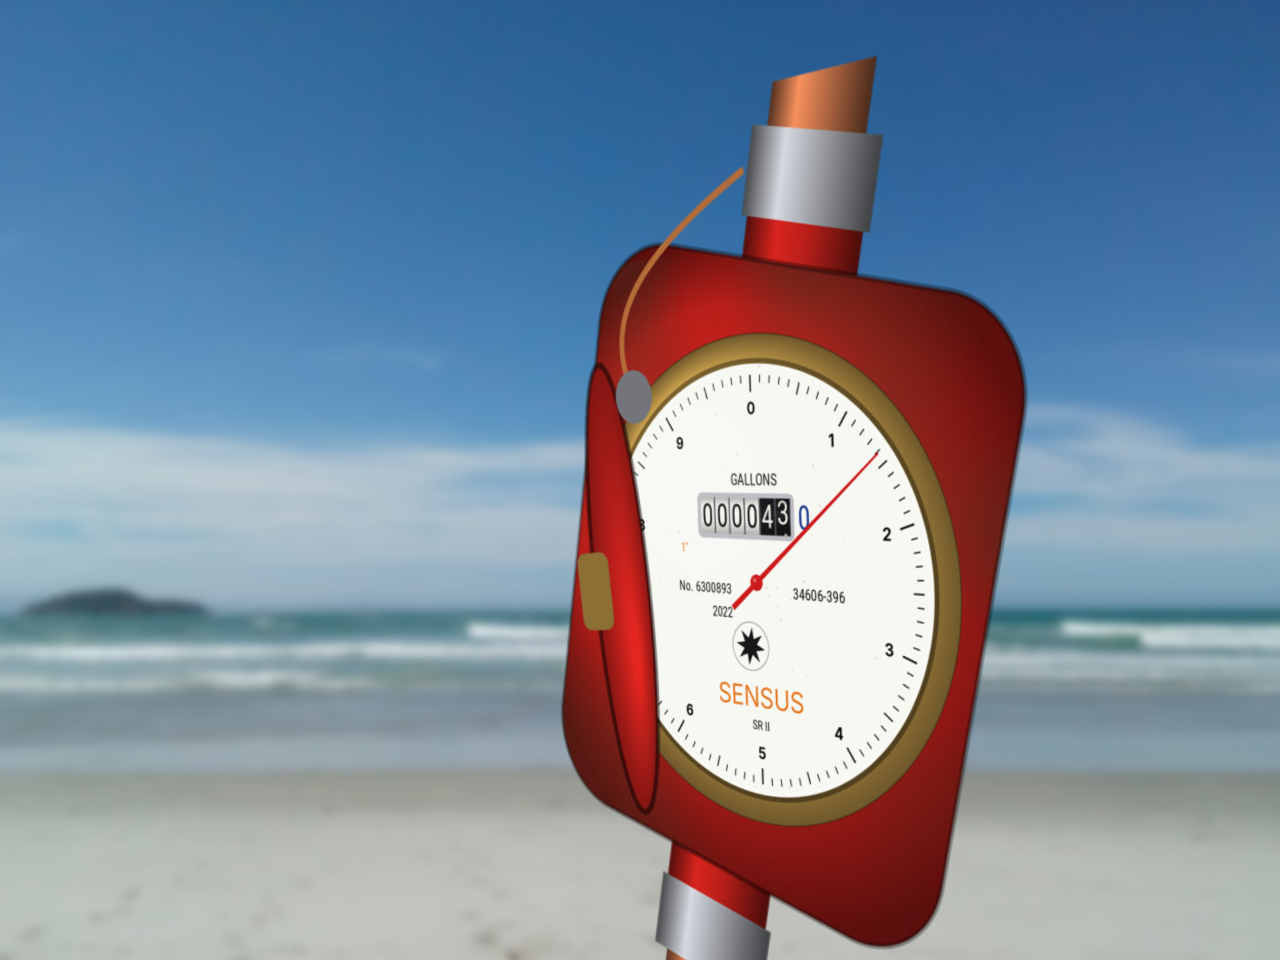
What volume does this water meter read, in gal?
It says 431.4 gal
